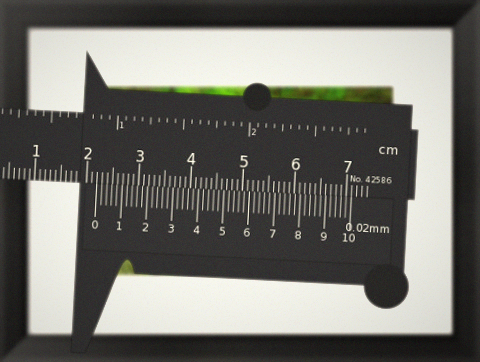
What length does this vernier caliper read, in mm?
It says 22.0 mm
